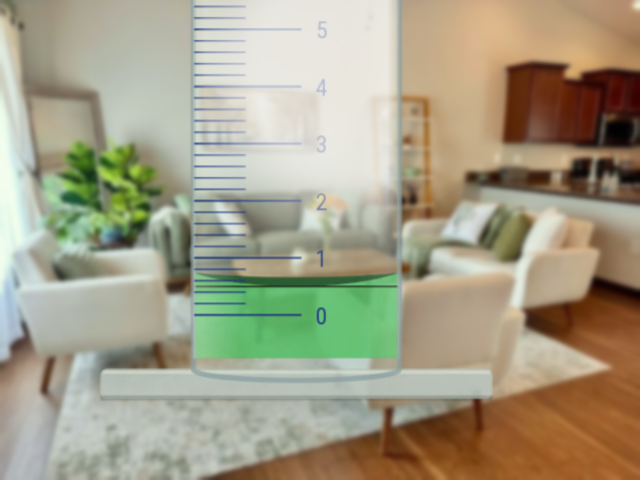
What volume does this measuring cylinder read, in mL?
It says 0.5 mL
